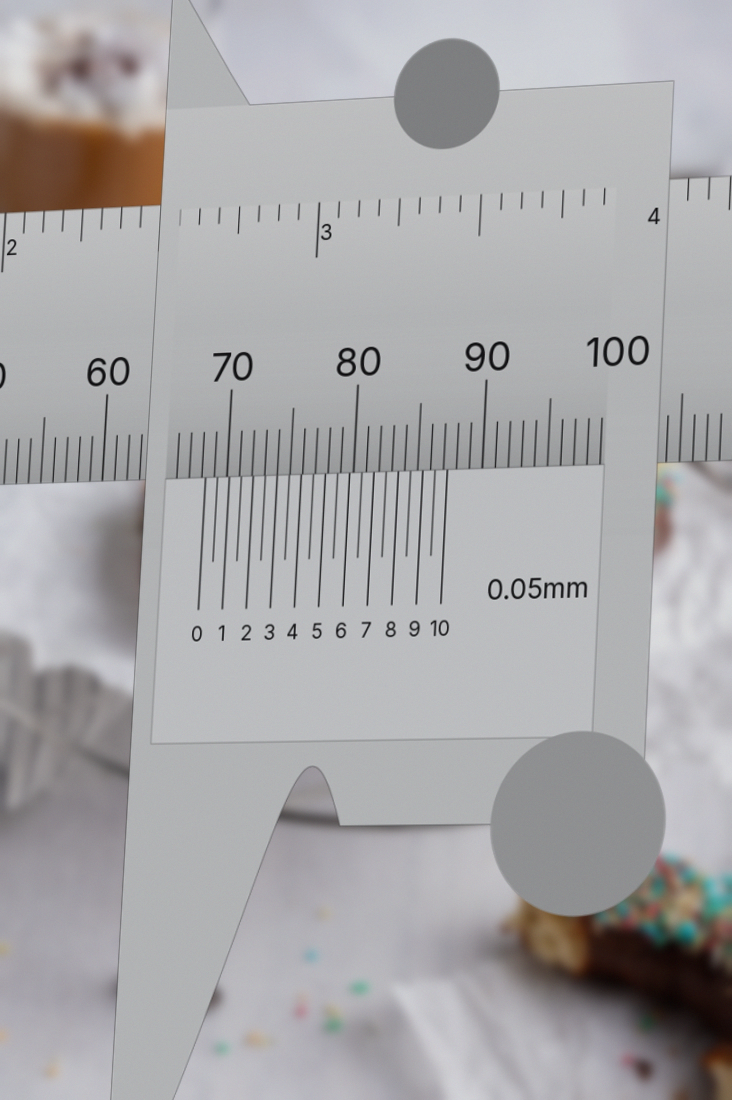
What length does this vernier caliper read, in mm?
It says 68.3 mm
